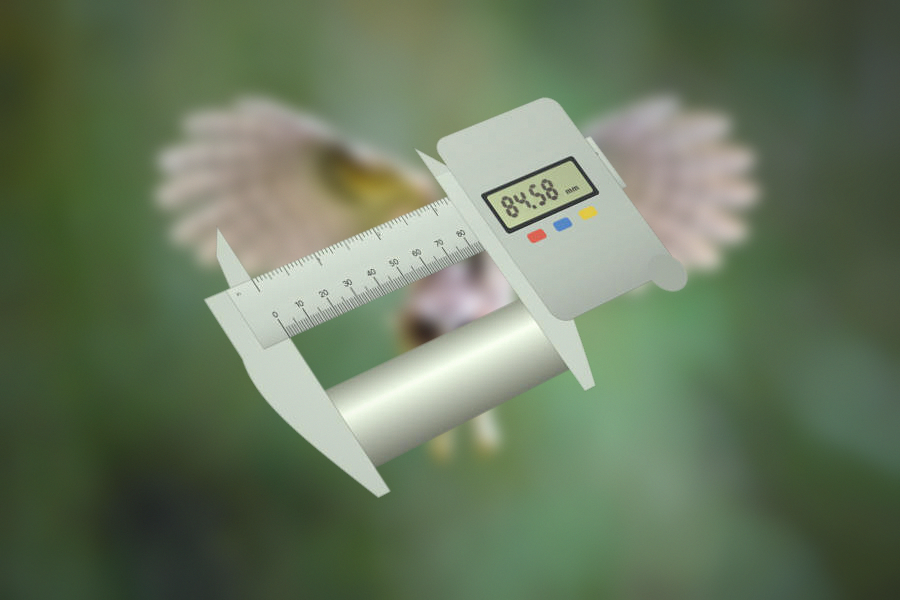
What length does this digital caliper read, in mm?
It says 84.58 mm
